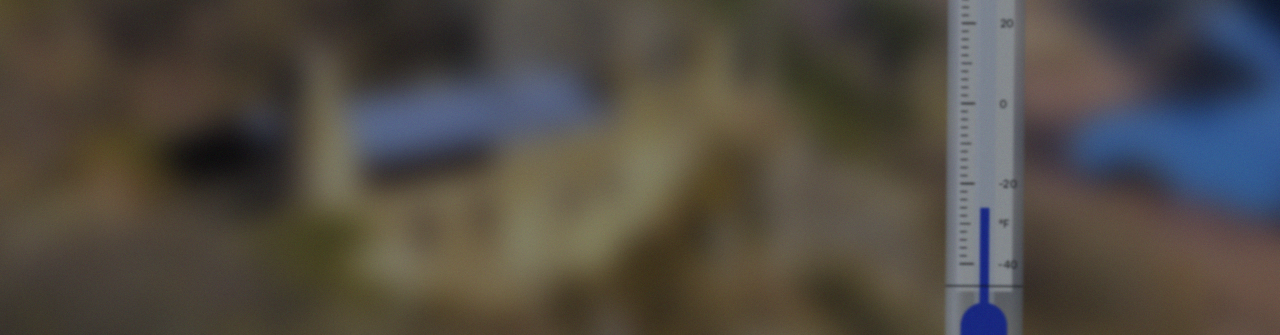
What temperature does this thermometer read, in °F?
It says -26 °F
